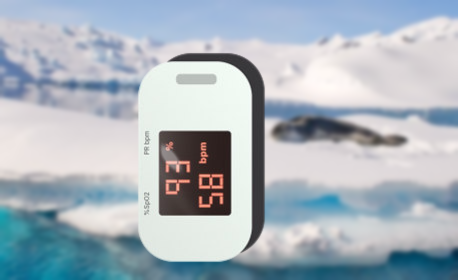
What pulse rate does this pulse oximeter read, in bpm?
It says 58 bpm
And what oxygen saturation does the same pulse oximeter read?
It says 93 %
